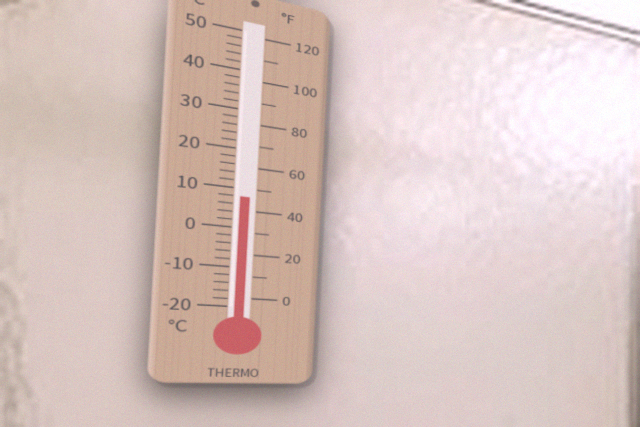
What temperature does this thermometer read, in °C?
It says 8 °C
